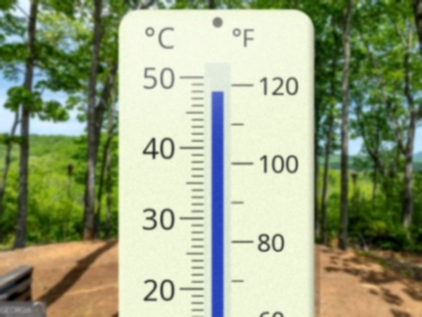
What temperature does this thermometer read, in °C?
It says 48 °C
